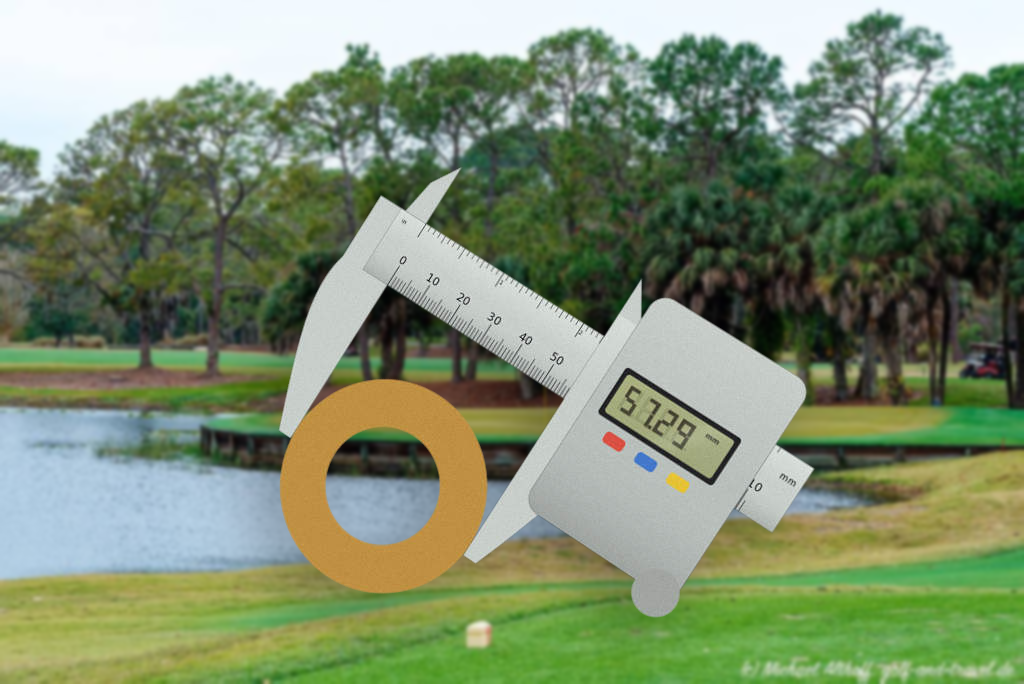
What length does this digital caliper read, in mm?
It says 57.29 mm
